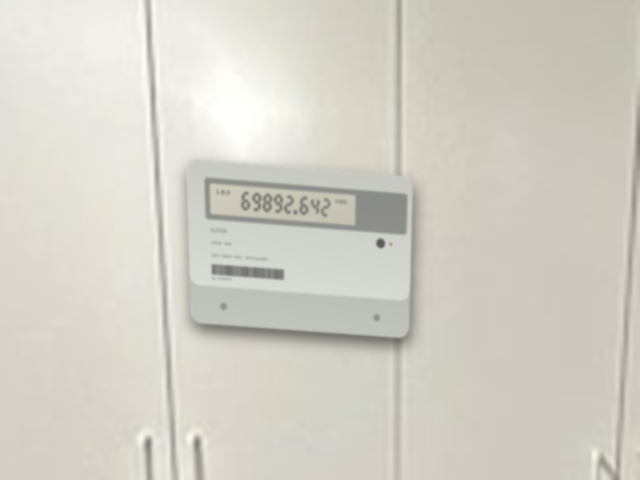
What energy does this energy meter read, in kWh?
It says 69892.642 kWh
